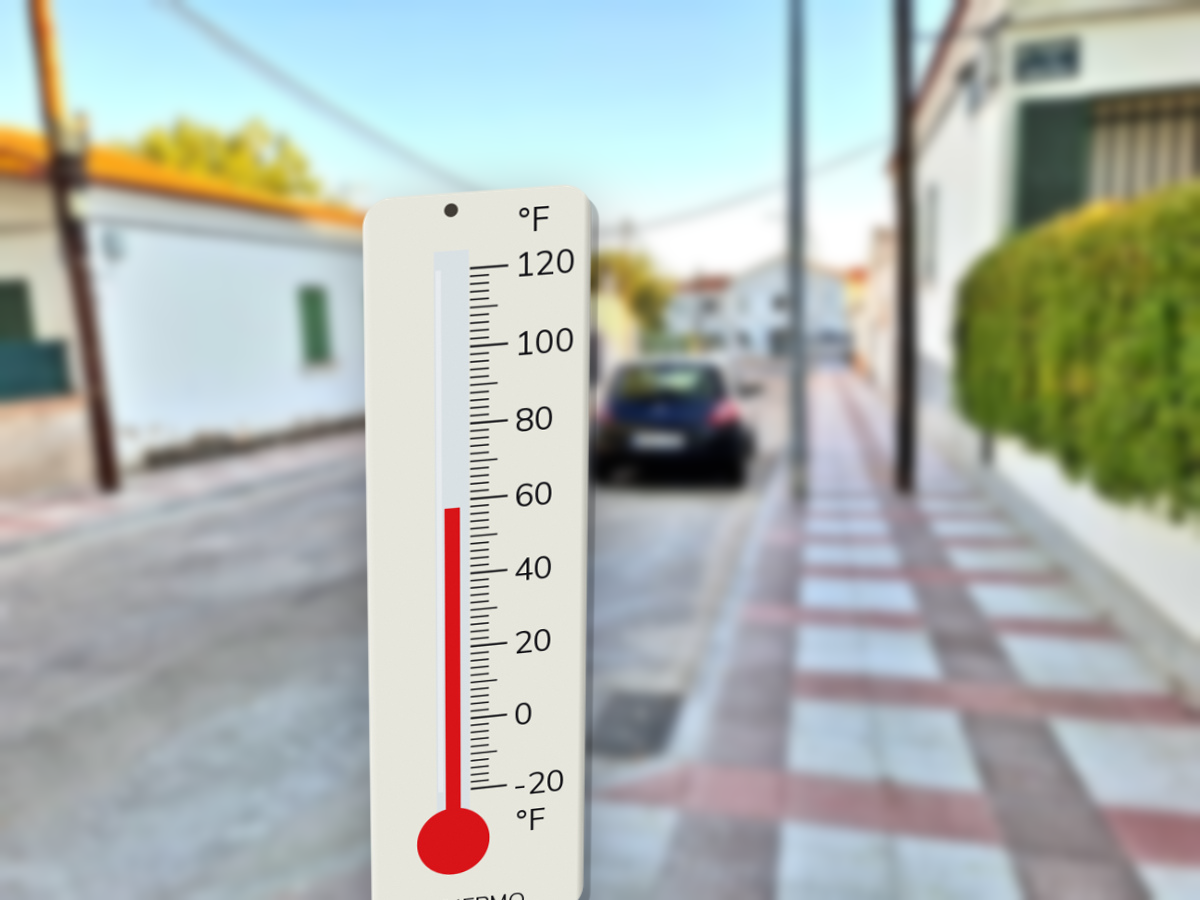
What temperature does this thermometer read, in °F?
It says 58 °F
